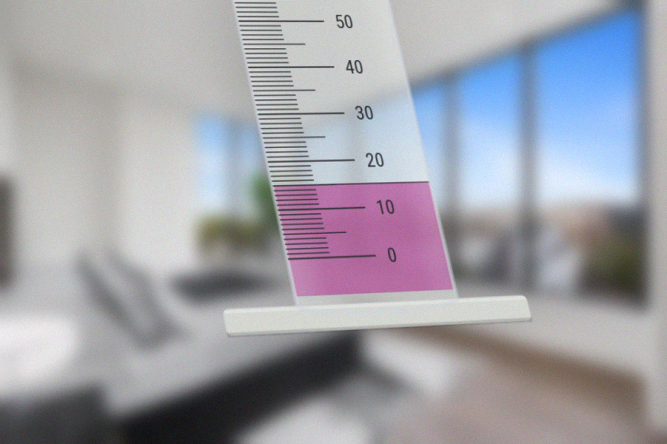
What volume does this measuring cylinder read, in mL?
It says 15 mL
